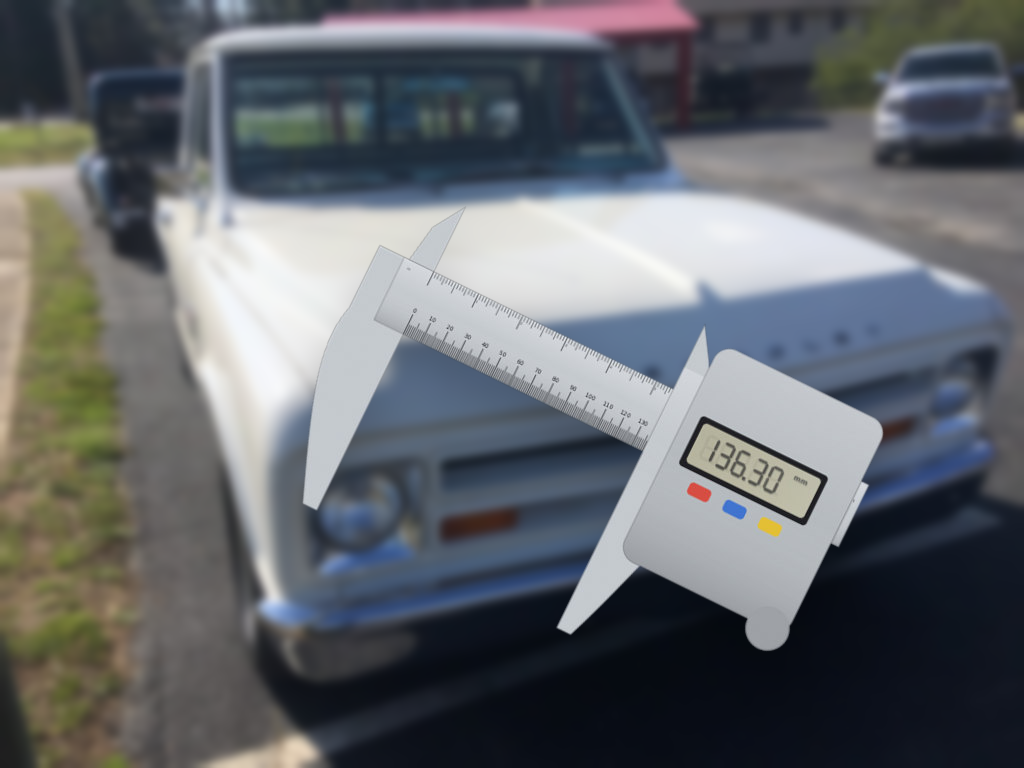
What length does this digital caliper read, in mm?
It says 136.30 mm
